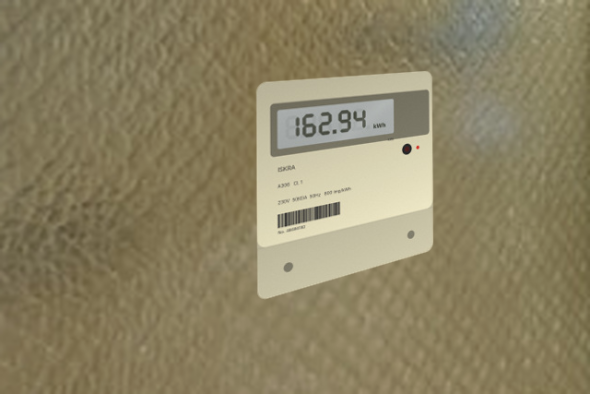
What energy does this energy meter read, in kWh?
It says 162.94 kWh
